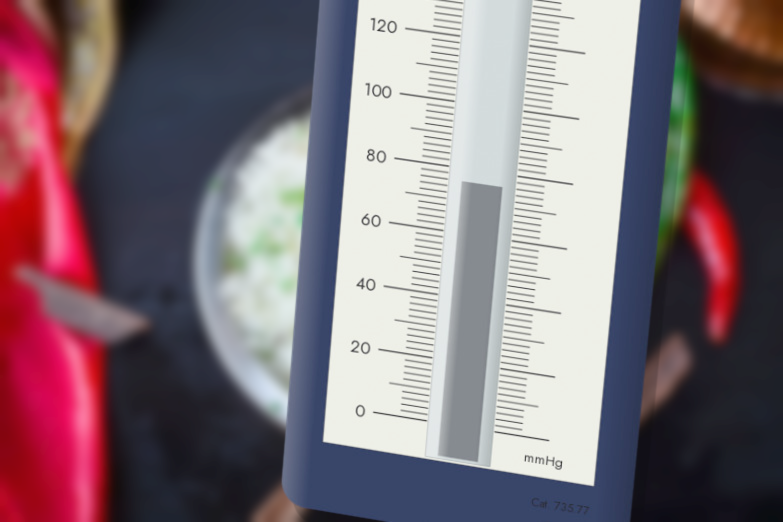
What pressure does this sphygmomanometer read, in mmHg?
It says 76 mmHg
